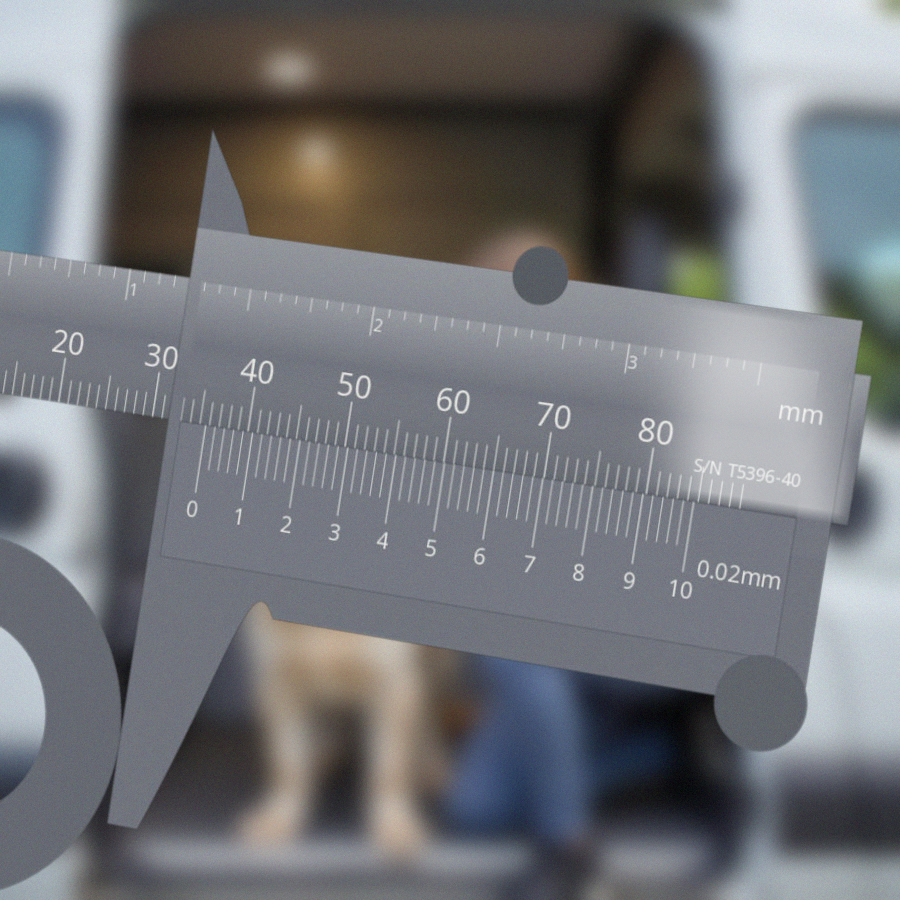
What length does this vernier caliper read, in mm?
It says 35.6 mm
